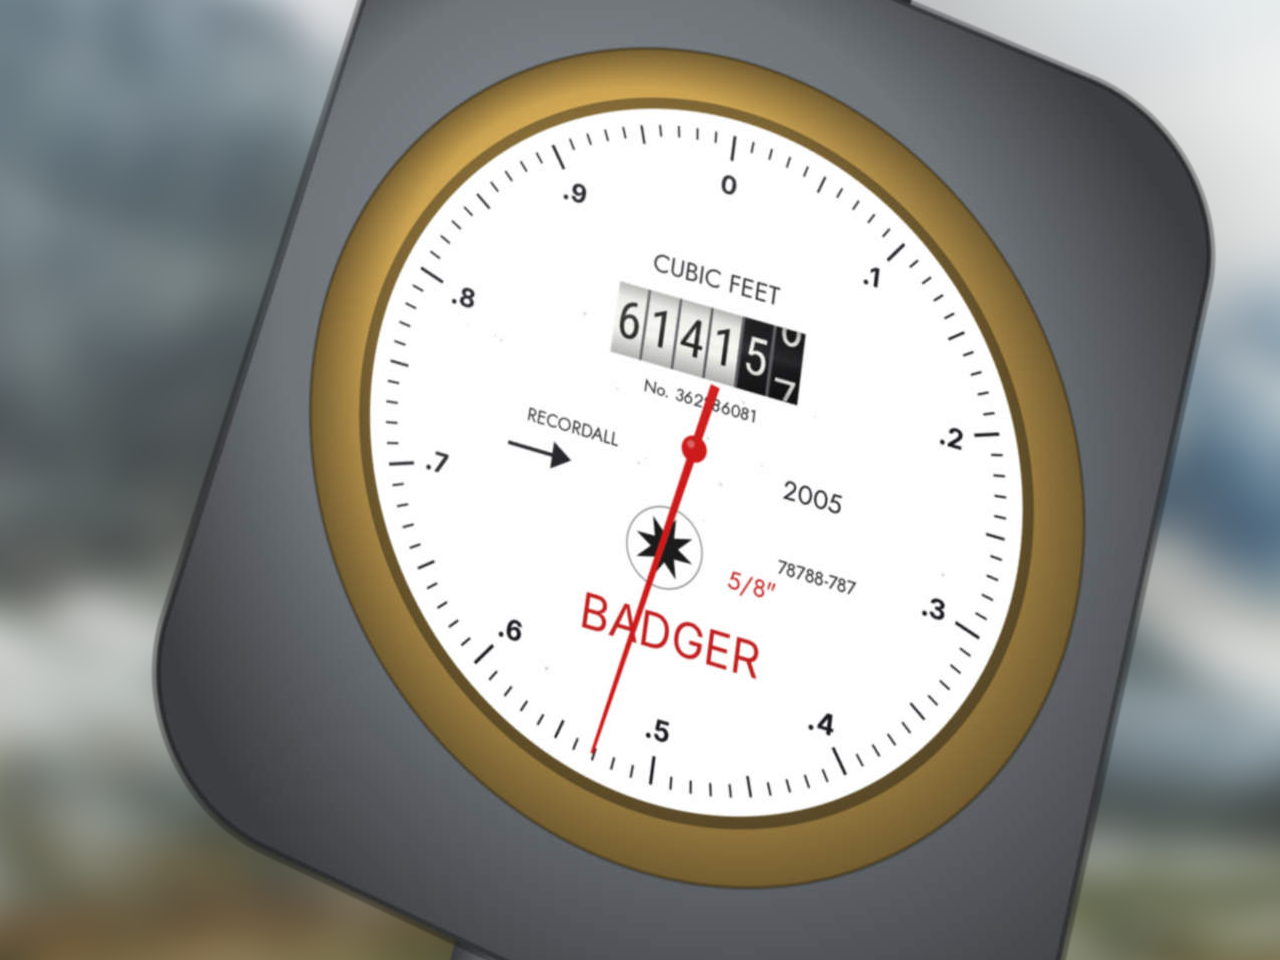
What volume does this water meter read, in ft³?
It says 614156.53 ft³
